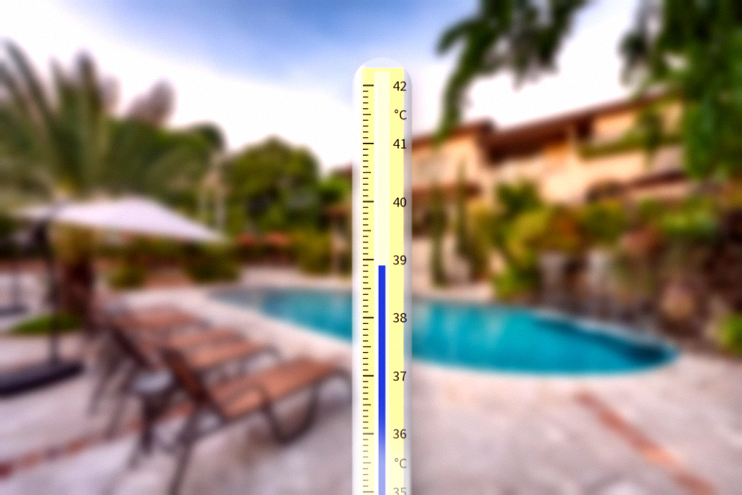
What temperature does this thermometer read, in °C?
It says 38.9 °C
